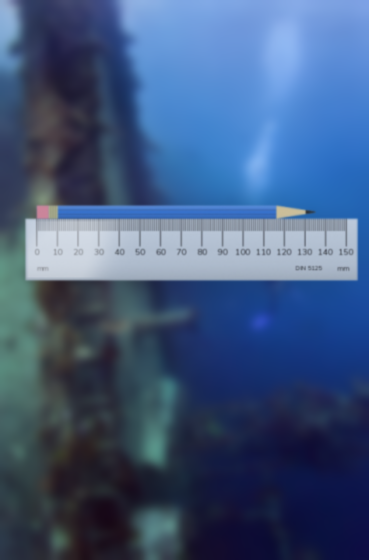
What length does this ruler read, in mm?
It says 135 mm
